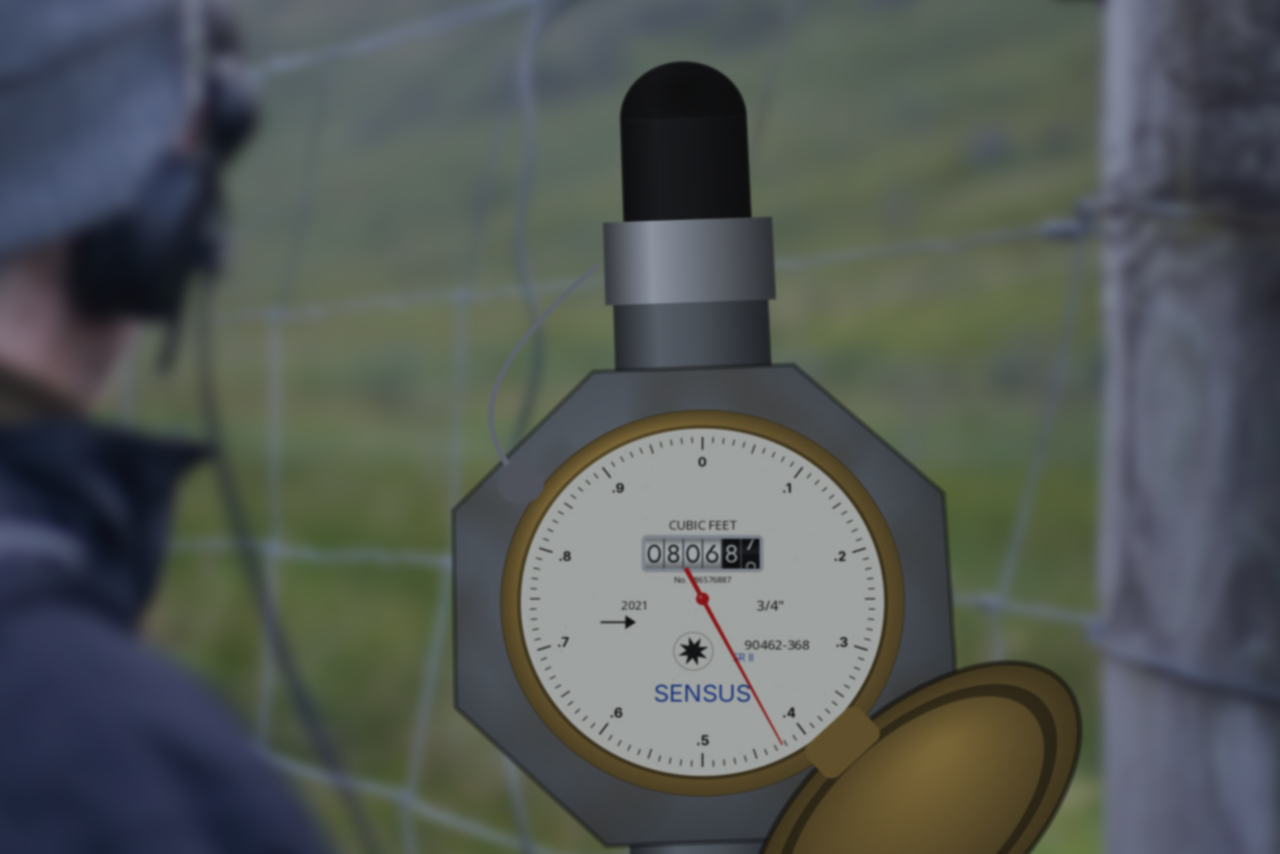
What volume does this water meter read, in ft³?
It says 80687.42 ft³
